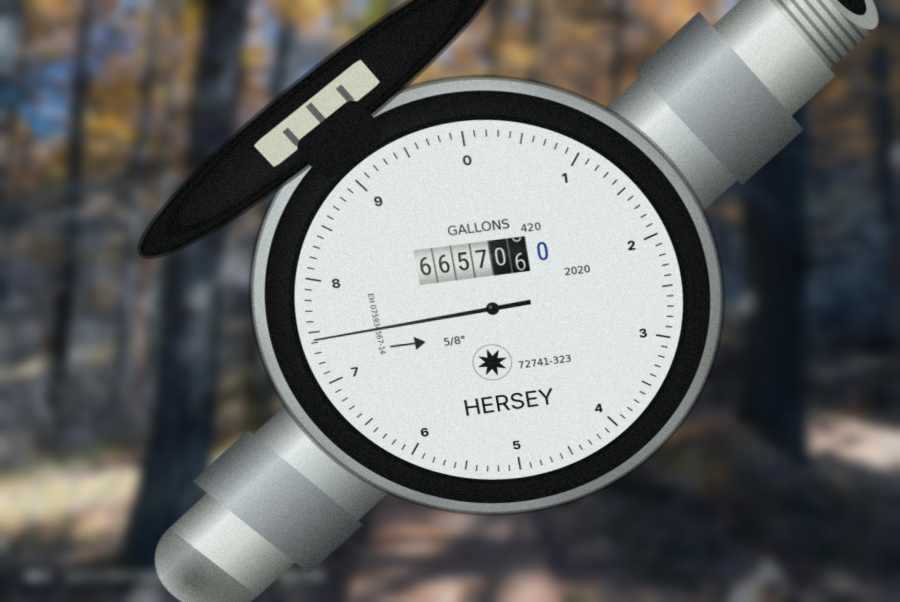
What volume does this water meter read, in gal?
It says 6657057.4 gal
